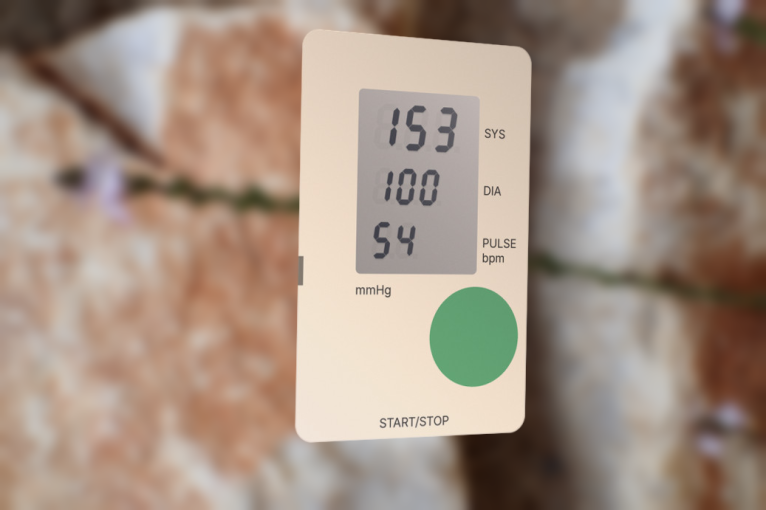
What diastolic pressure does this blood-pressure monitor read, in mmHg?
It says 100 mmHg
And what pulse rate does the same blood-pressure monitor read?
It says 54 bpm
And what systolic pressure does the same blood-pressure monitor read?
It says 153 mmHg
